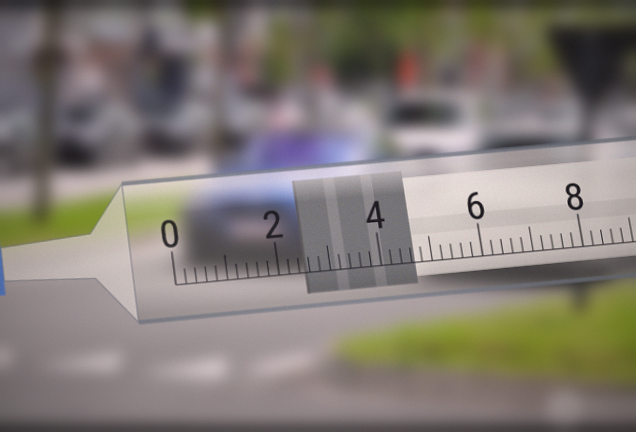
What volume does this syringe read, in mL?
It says 2.5 mL
